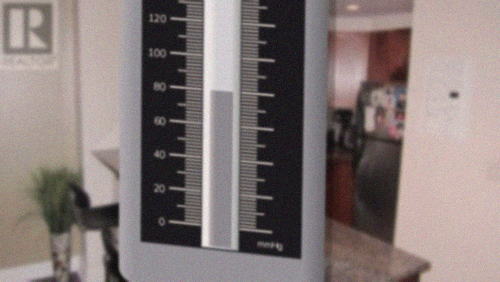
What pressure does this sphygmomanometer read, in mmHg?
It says 80 mmHg
